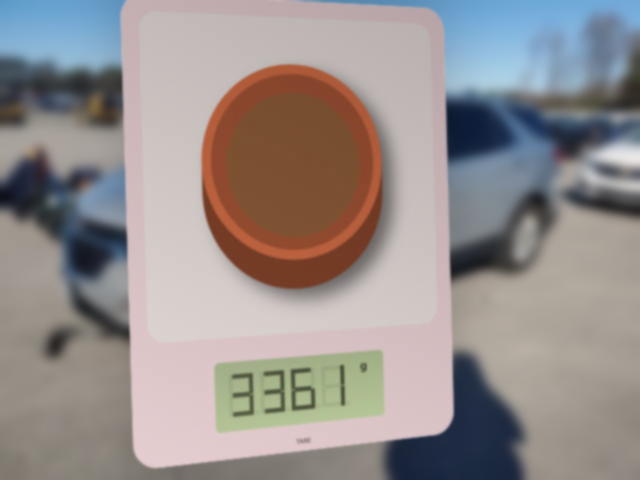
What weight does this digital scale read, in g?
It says 3361 g
